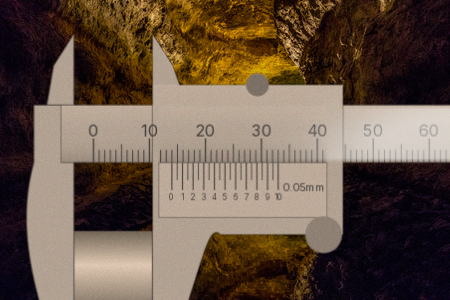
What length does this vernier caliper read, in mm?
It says 14.0 mm
